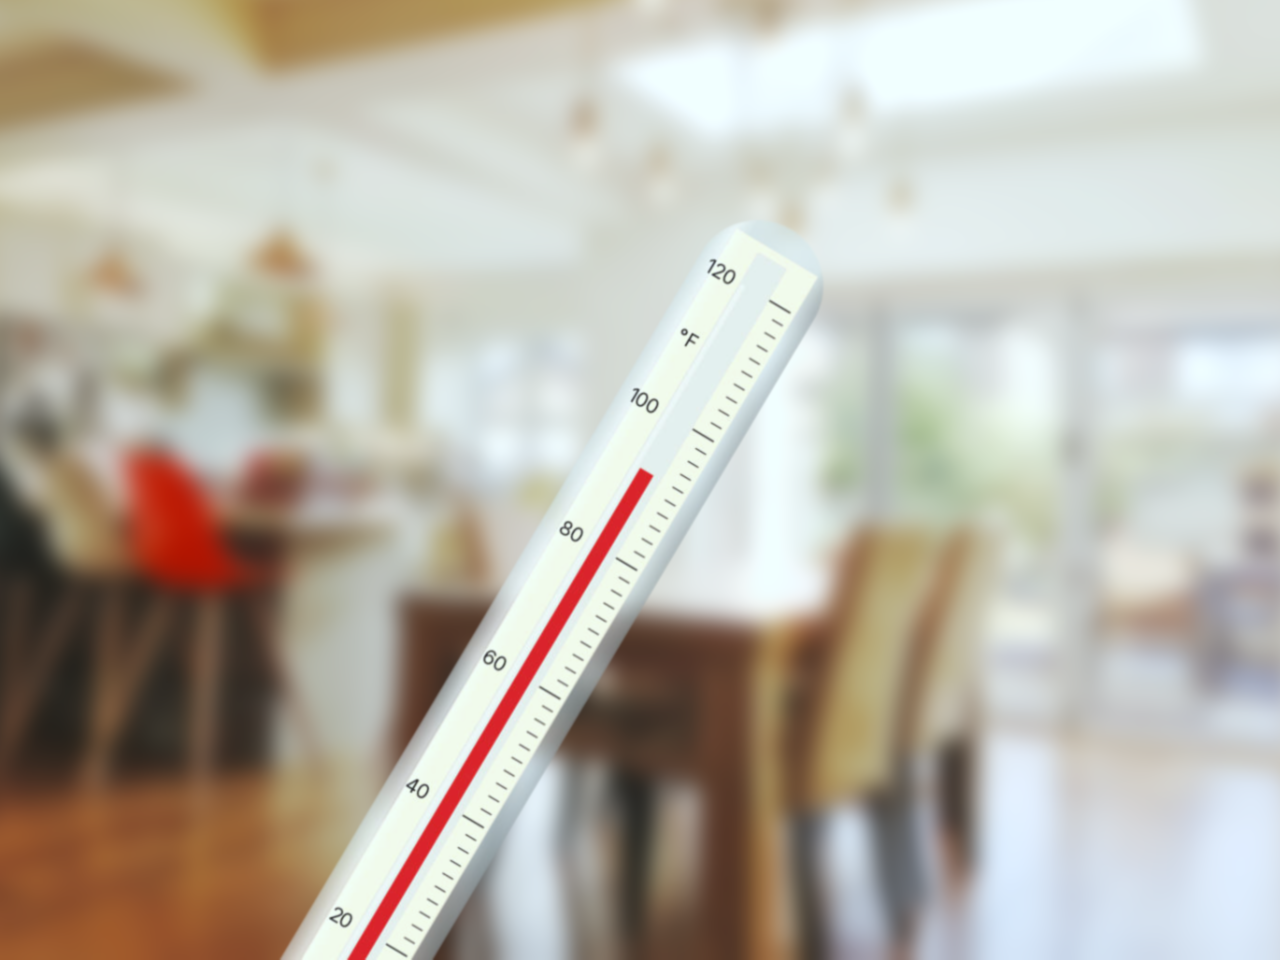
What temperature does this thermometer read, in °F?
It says 92 °F
